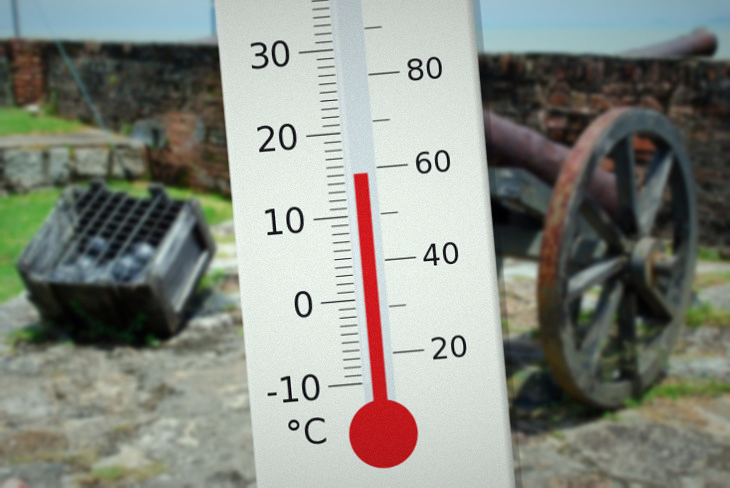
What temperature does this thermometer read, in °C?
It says 15 °C
